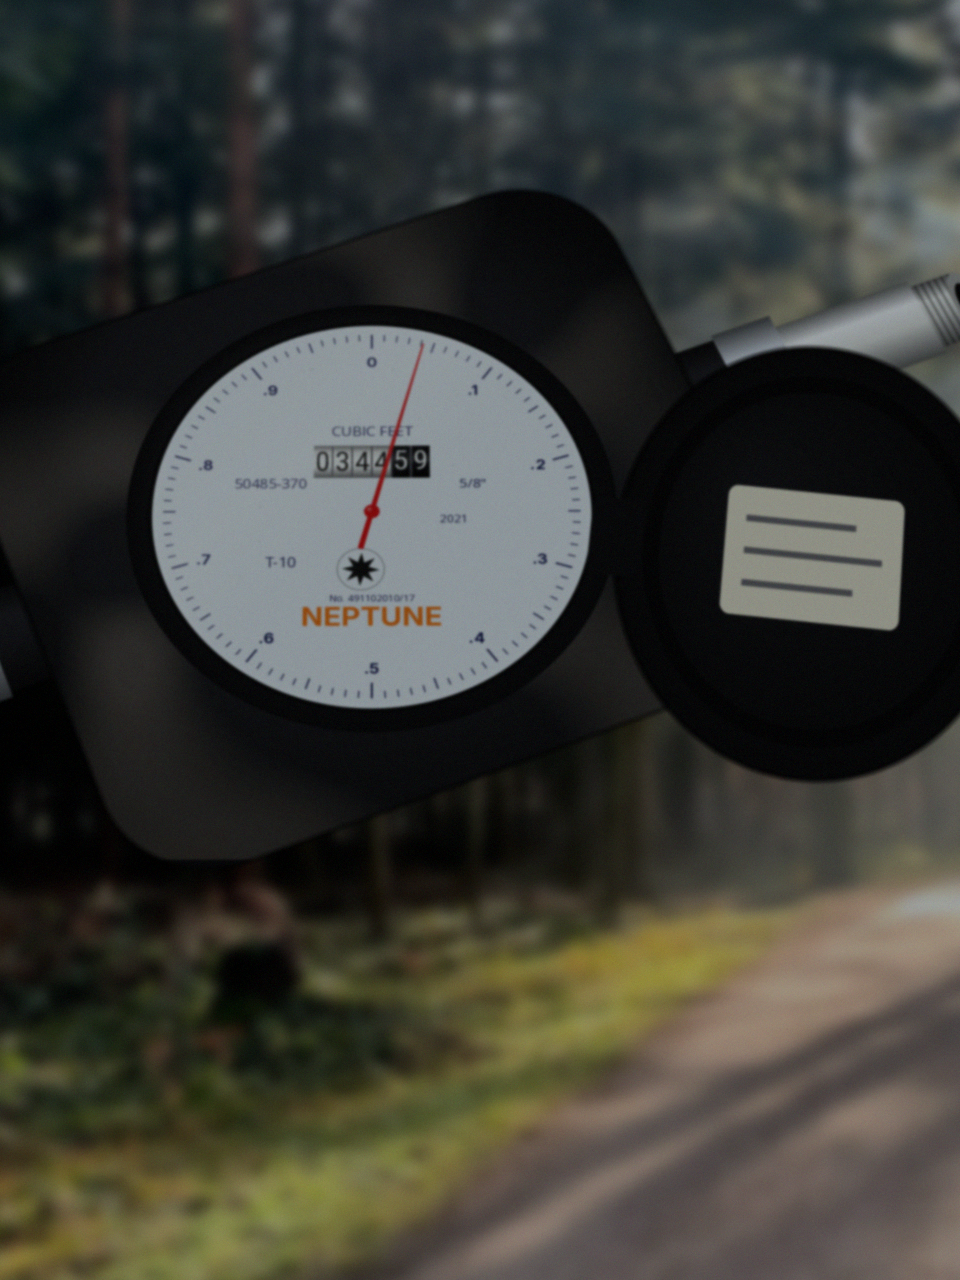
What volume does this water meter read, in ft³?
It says 34459.04 ft³
